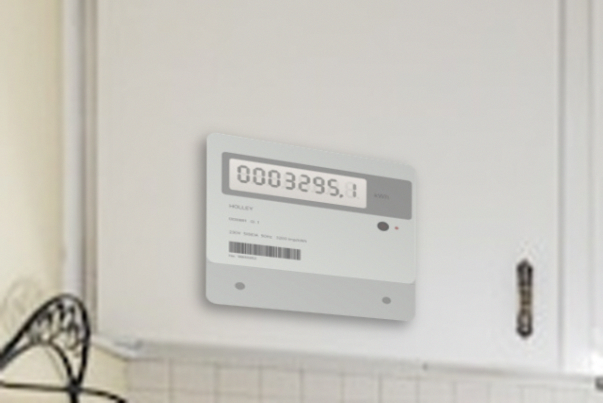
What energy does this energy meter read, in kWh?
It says 3295.1 kWh
